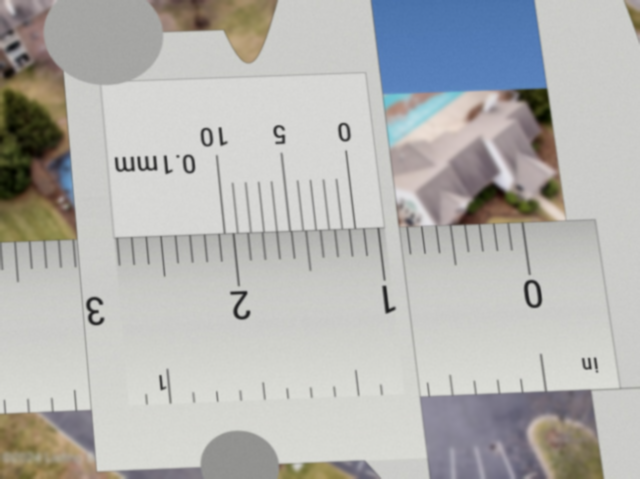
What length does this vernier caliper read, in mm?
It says 11.6 mm
